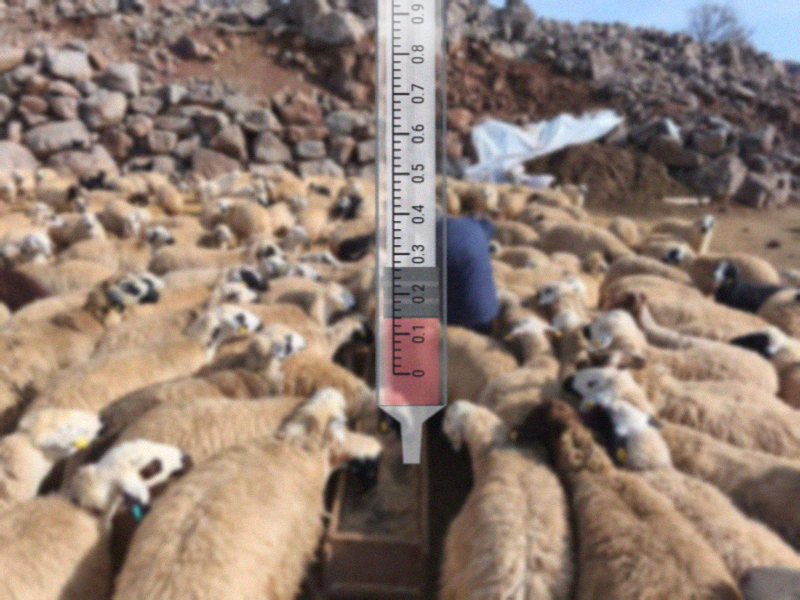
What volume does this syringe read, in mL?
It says 0.14 mL
